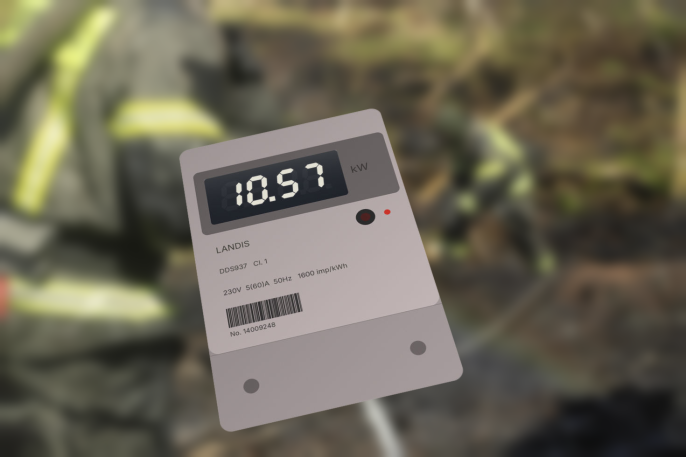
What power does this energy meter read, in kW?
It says 10.57 kW
